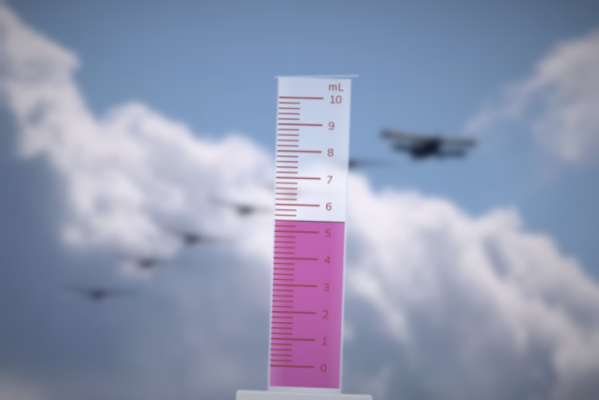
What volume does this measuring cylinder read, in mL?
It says 5.4 mL
